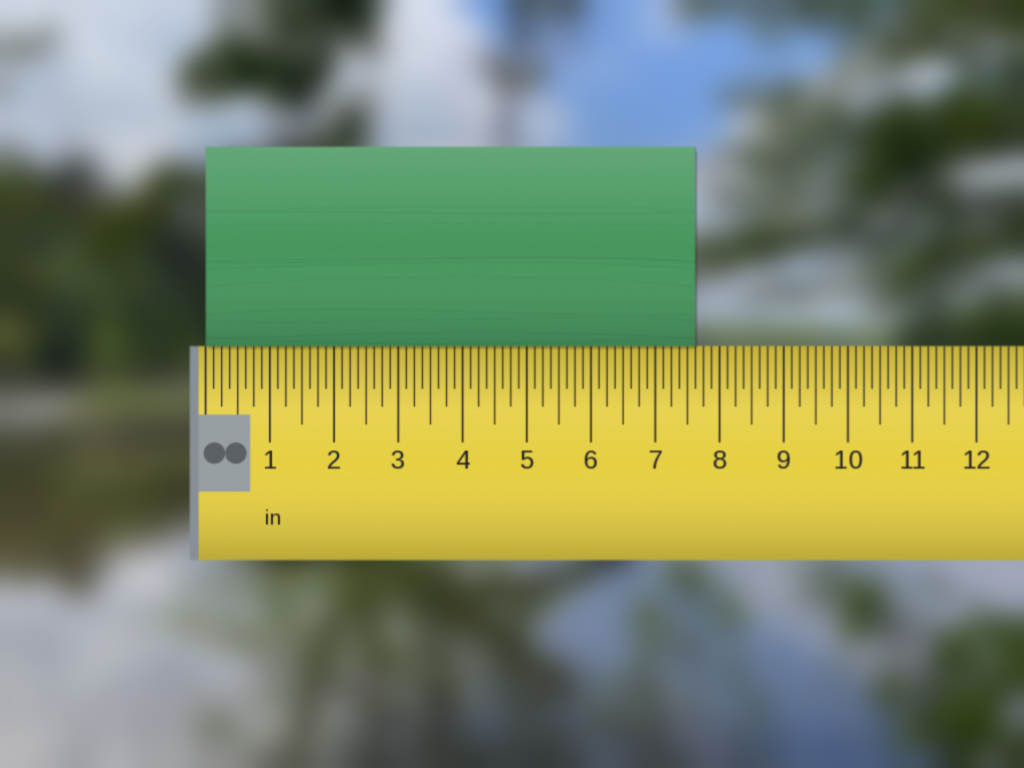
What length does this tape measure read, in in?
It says 7.625 in
